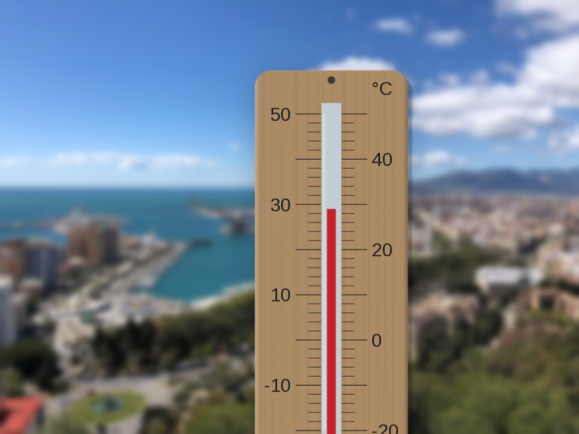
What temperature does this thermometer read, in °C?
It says 29 °C
